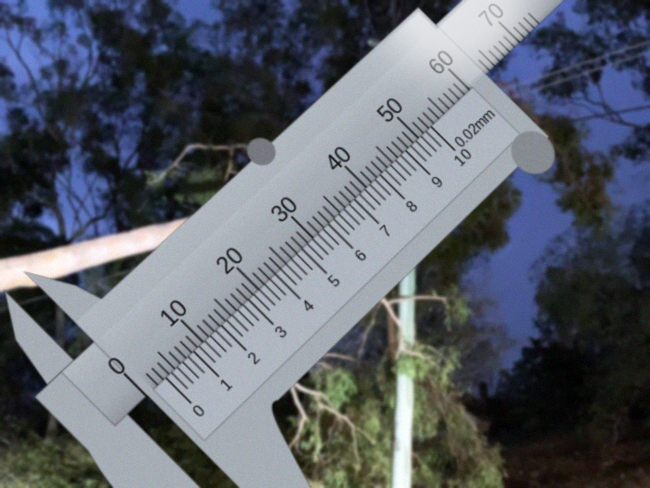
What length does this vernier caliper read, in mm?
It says 3.4 mm
